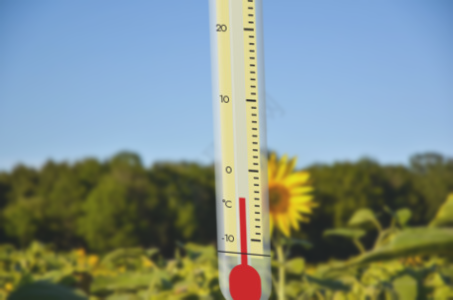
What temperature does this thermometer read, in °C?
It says -4 °C
